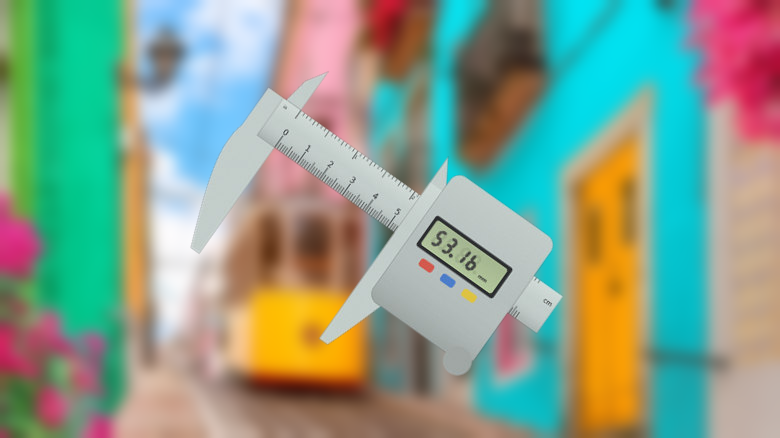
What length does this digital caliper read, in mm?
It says 53.16 mm
